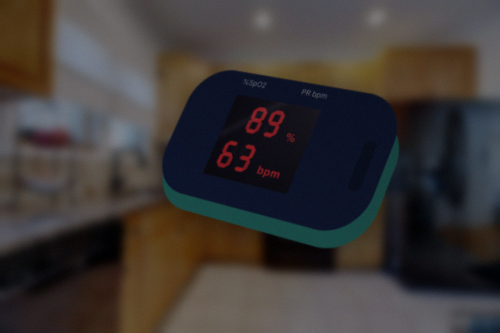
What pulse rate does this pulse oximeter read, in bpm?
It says 63 bpm
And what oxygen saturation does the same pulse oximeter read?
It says 89 %
